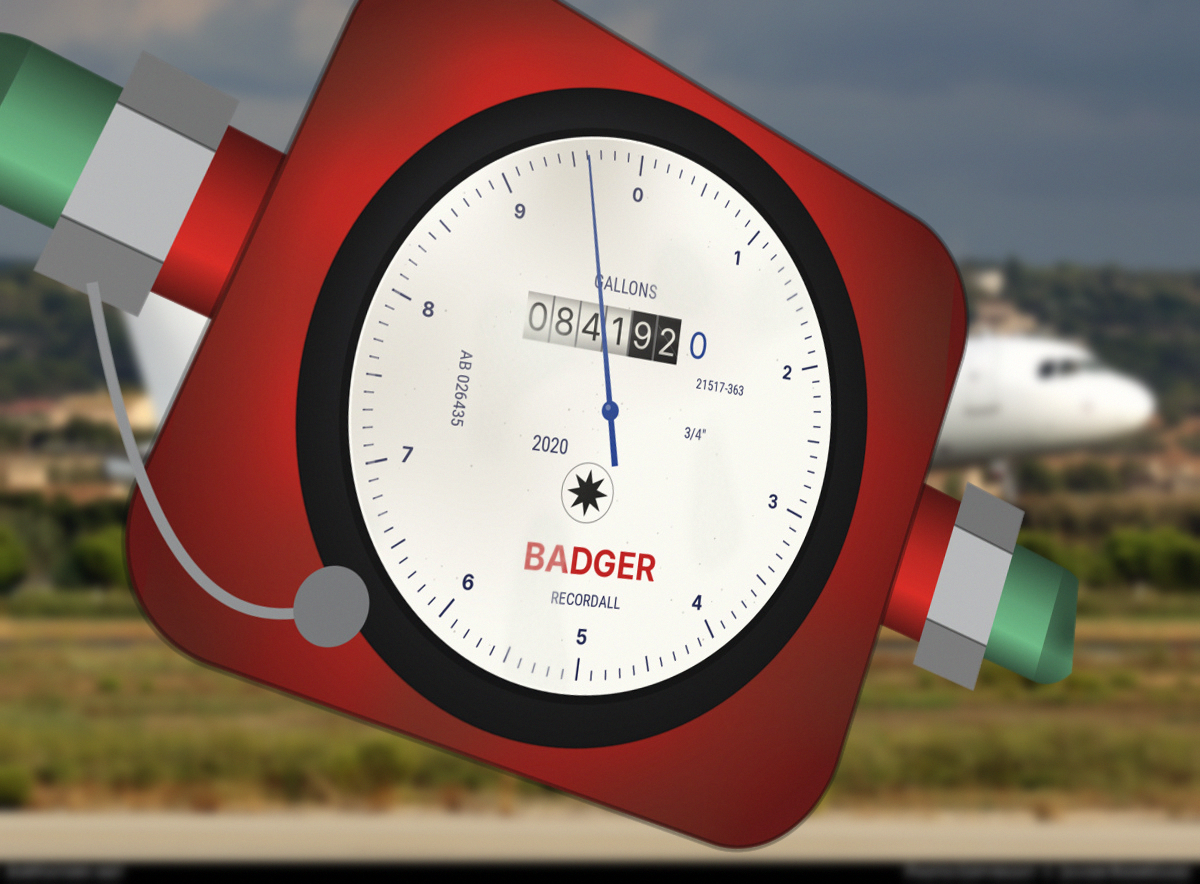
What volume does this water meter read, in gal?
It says 841919.6 gal
